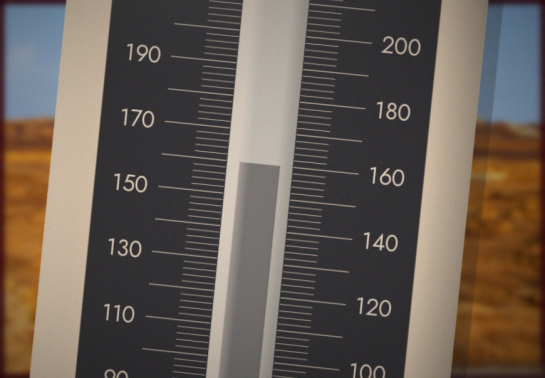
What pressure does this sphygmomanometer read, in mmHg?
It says 160 mmHg
